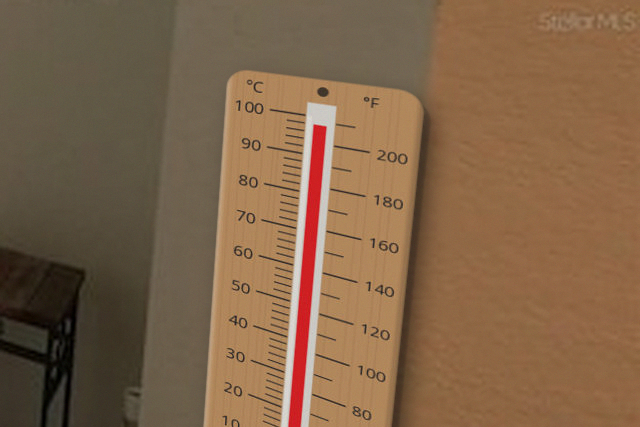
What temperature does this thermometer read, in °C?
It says 98 °C
